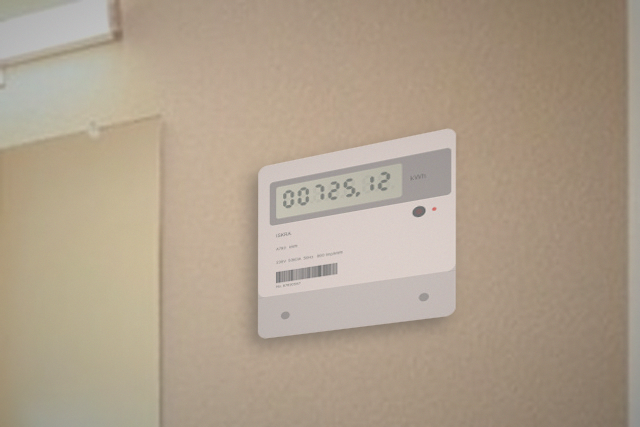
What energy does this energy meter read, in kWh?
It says 725.12 kWh
